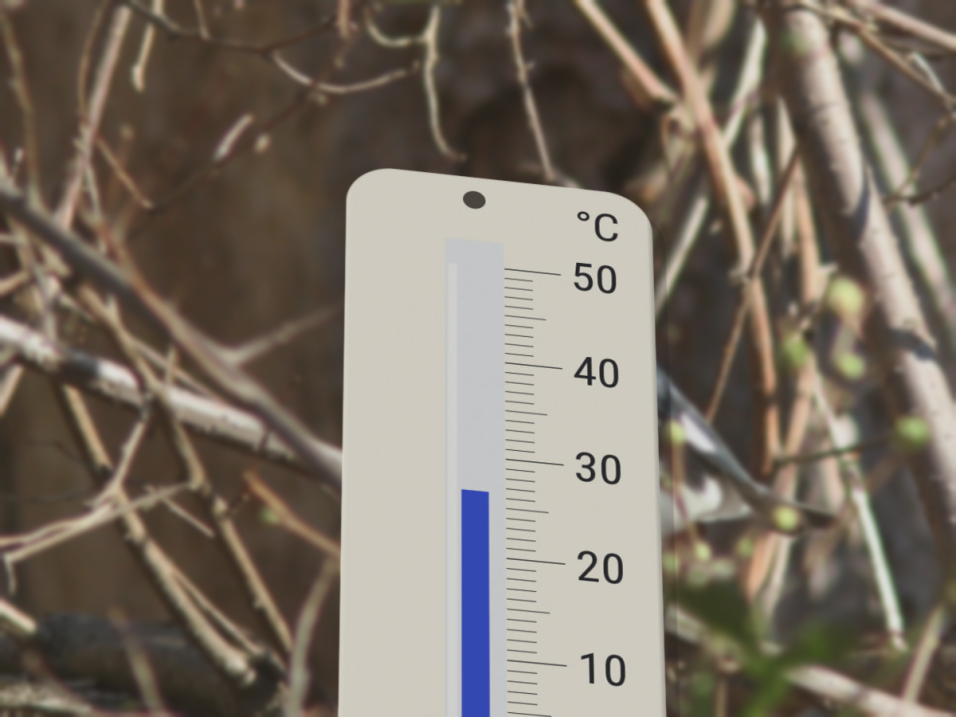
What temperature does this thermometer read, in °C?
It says 26.5 °C
